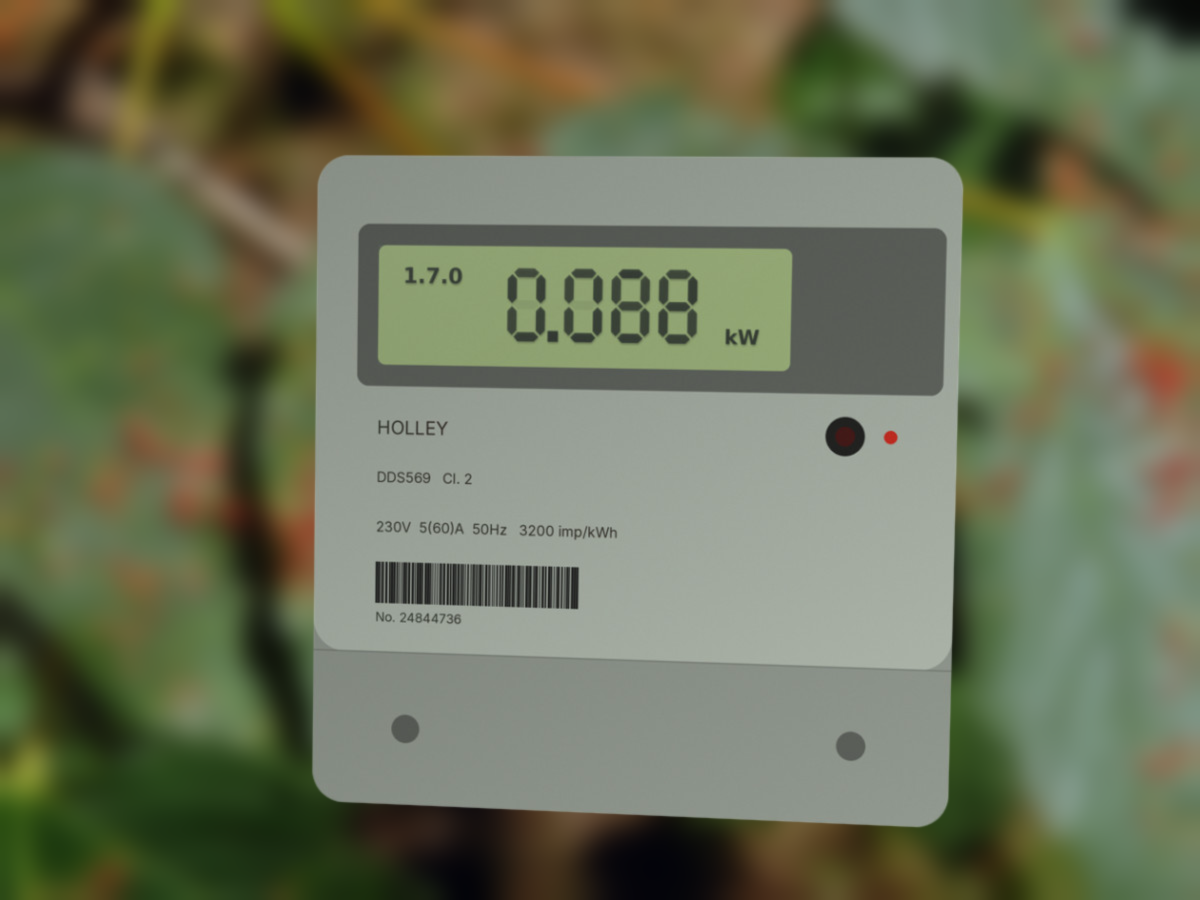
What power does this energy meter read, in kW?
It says 0.088 kW
